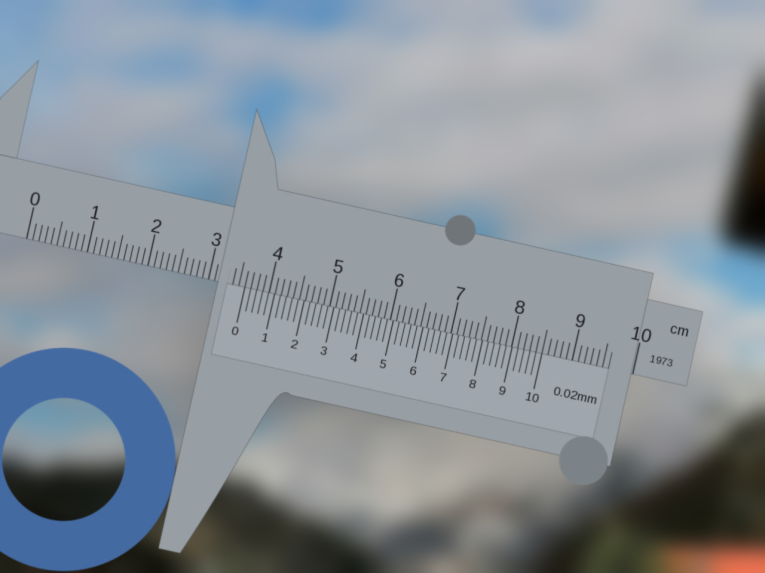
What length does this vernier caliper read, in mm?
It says 36.0 mm
